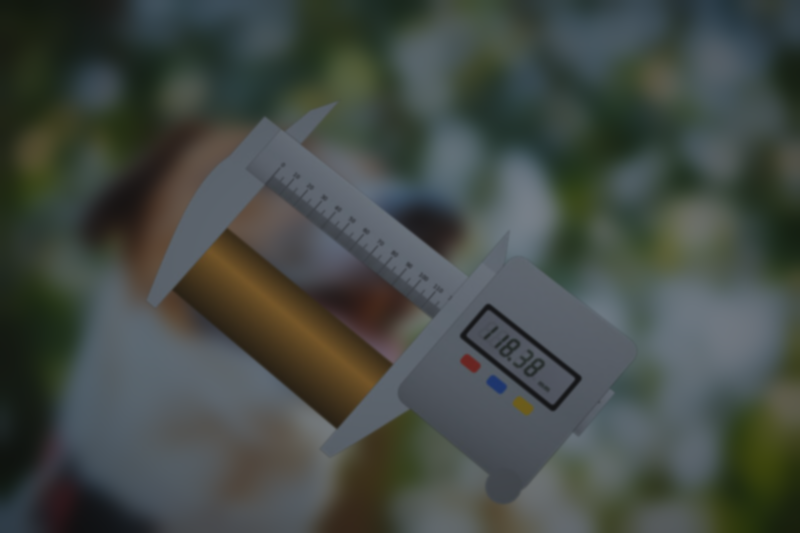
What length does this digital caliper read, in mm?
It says 118.38 mm
